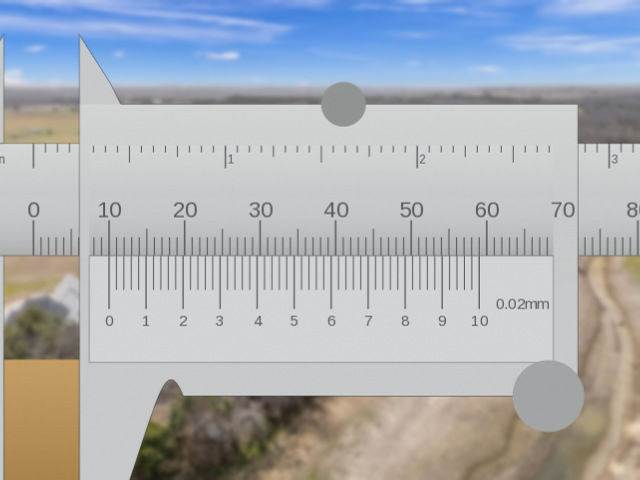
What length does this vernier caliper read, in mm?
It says 10.0 mm
